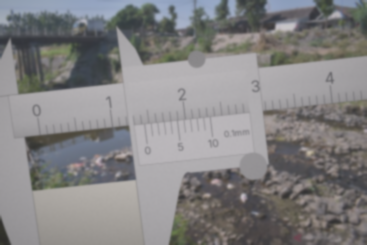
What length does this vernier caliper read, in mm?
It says 14.4 mm
